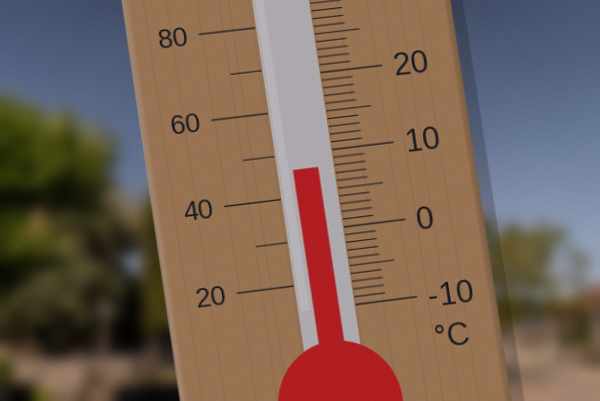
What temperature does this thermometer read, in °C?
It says 8 °C
